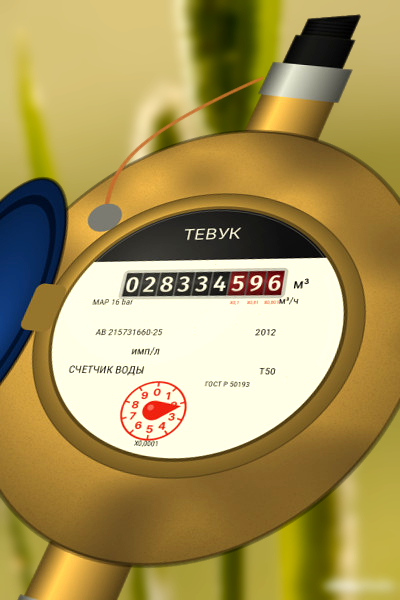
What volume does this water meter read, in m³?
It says 28334.5962 m³
